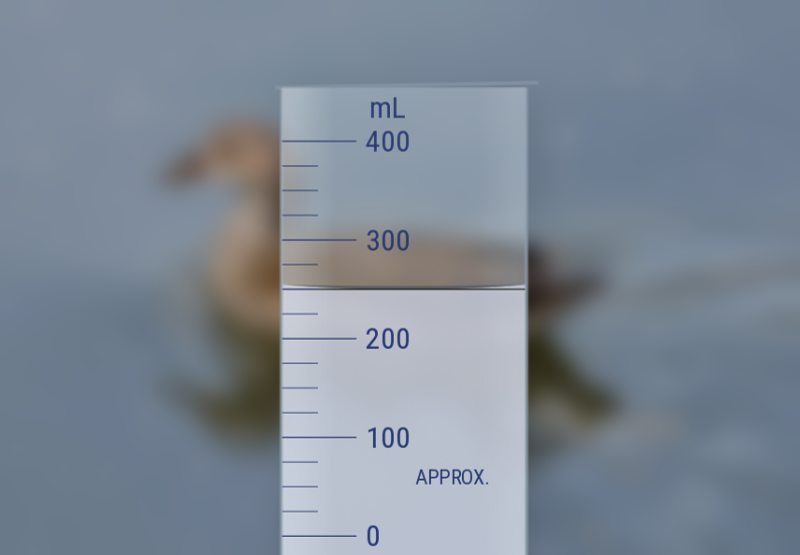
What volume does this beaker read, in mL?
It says 250 mL
